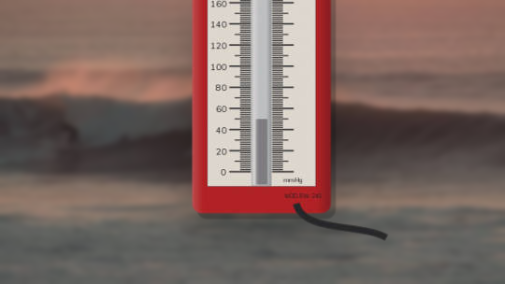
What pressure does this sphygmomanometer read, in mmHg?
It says 50 mmHg
